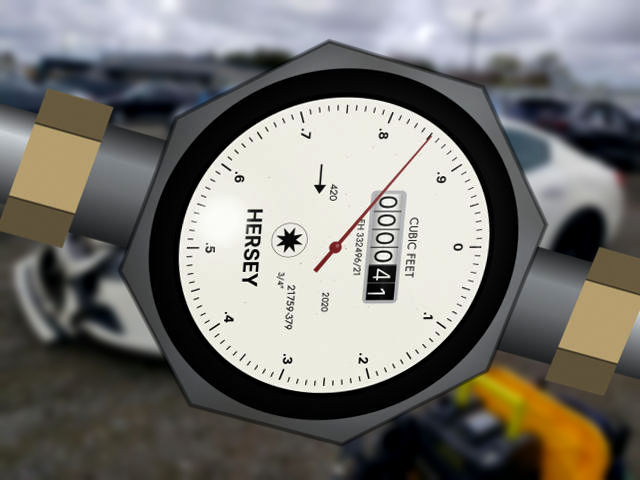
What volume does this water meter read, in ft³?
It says 40.85 ft³
